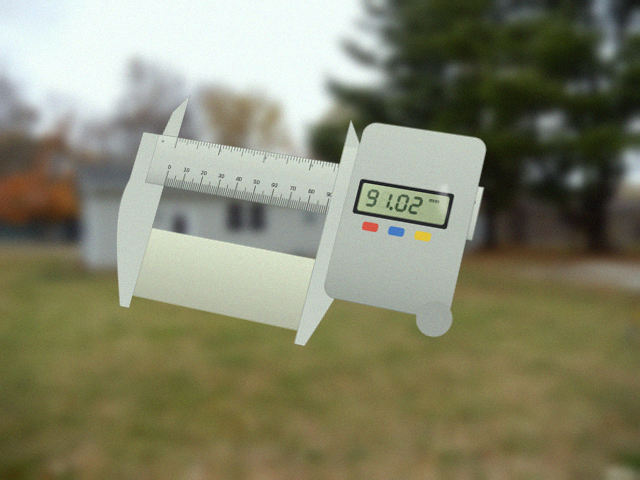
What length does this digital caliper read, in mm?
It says 91.02 mm
